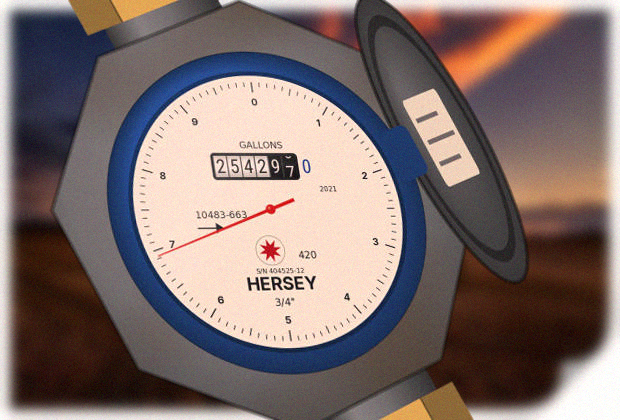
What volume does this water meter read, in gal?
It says 2542966.9 gal
